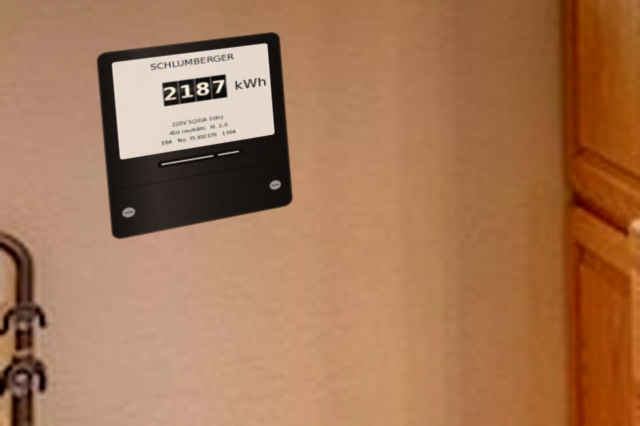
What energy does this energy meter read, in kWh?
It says 2187 kWh
